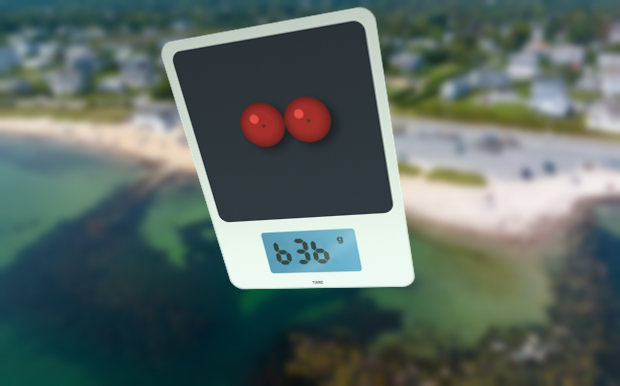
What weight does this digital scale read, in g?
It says 636 g
